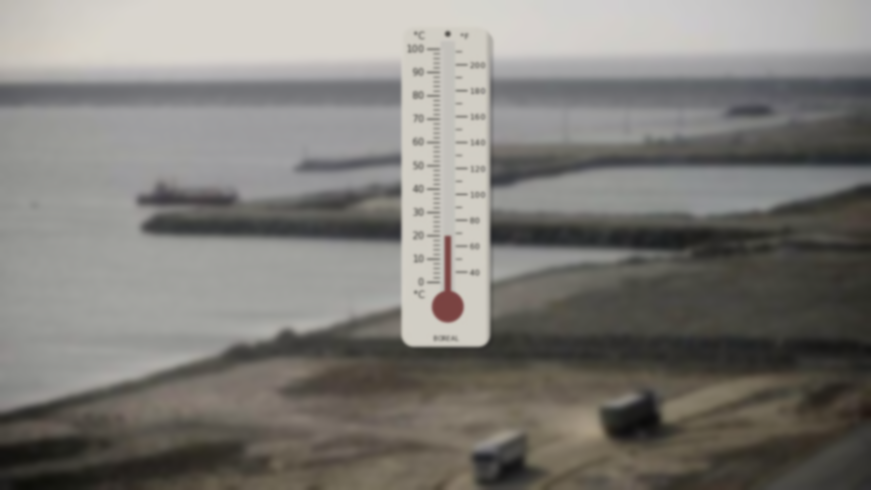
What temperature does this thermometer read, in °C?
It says 20 °C
